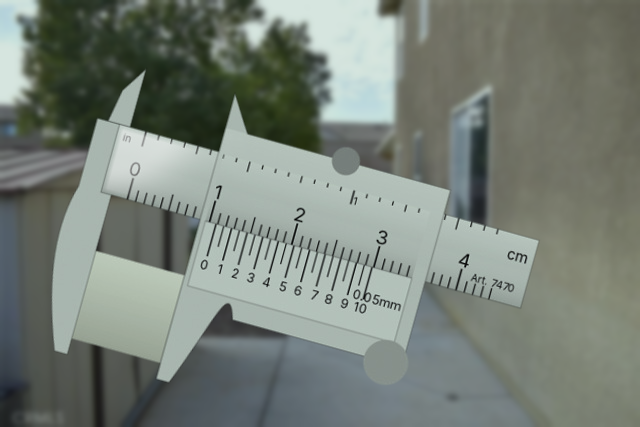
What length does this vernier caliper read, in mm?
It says 10.8 mm
